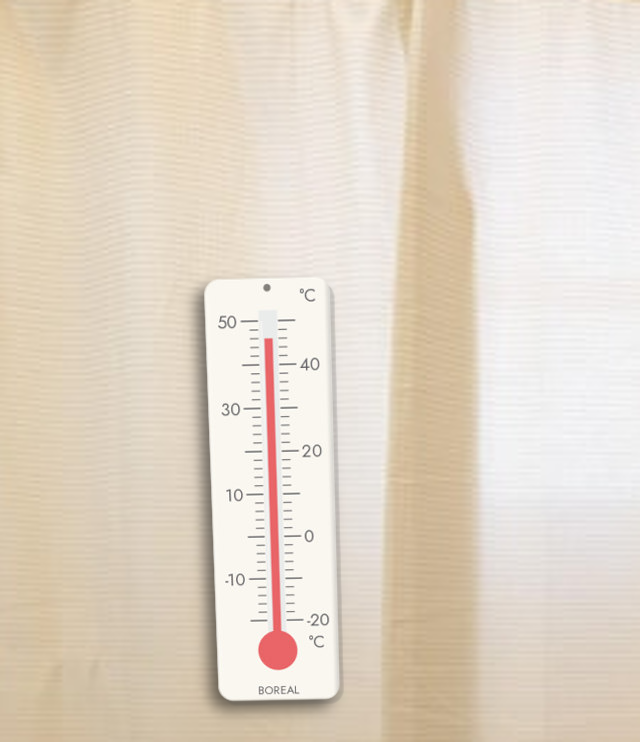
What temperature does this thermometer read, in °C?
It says 46 °C
